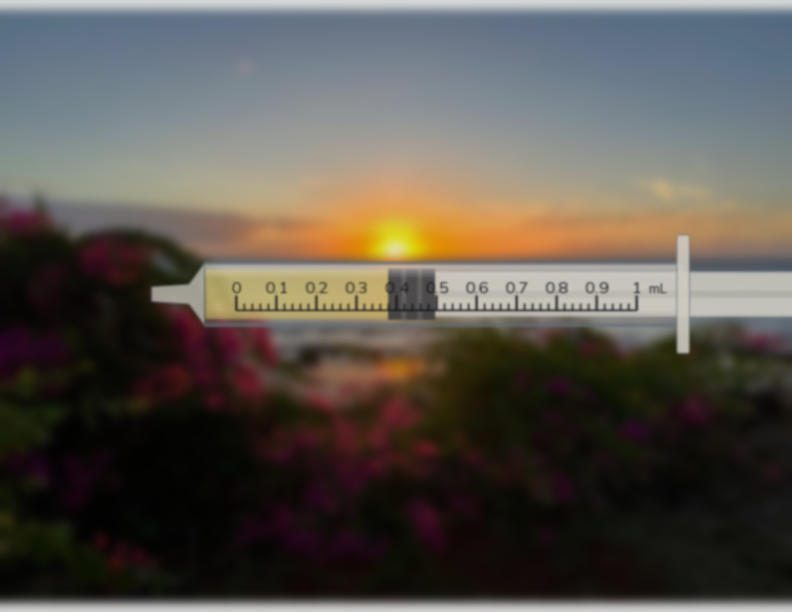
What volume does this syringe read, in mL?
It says 0.38 mL
